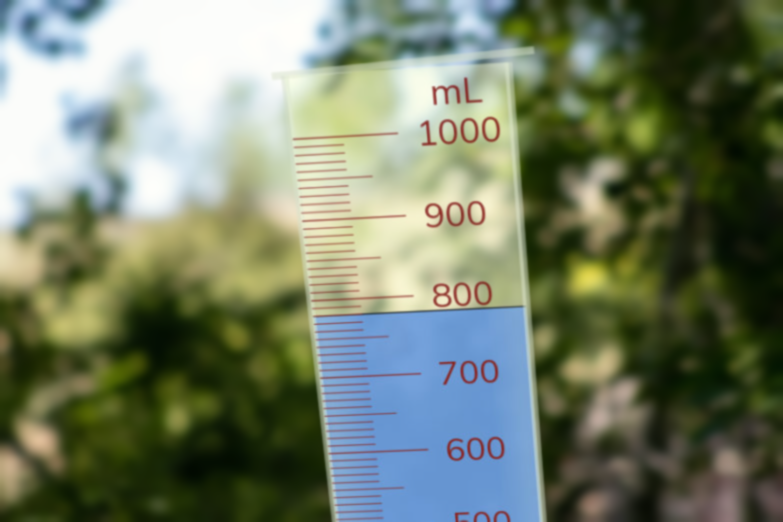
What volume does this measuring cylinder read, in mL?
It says 780 mL
